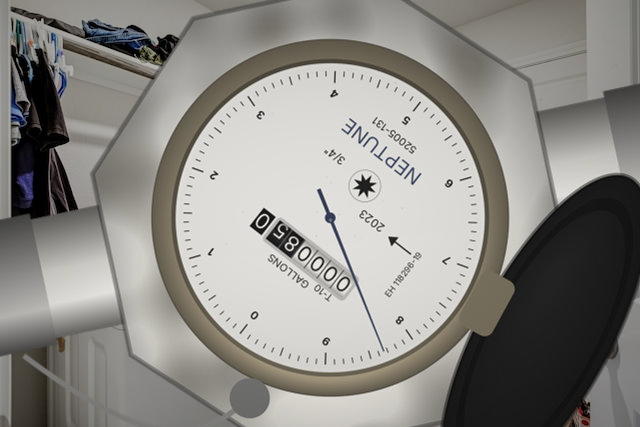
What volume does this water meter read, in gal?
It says 848.3 gal
